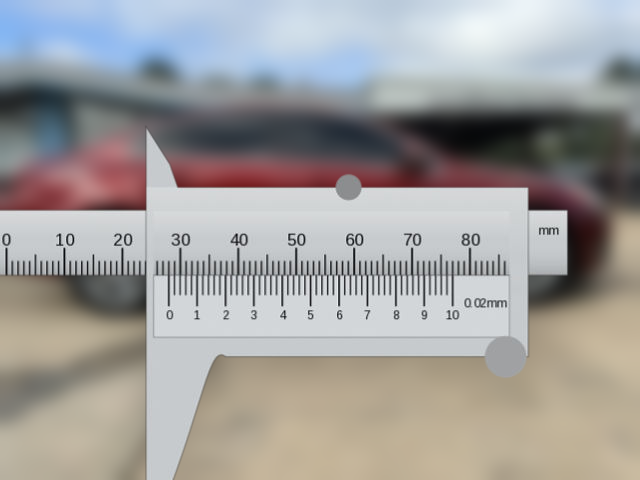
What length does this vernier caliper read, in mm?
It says 28.0 mm
